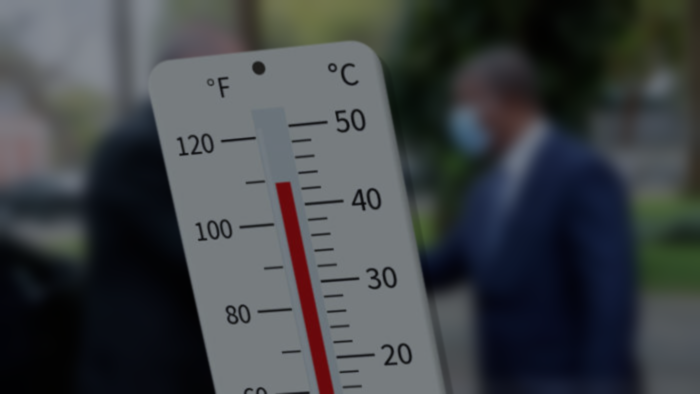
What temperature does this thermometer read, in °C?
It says 43 °C
